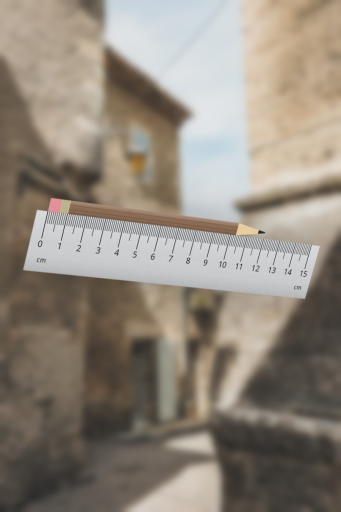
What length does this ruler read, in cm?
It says 12 cm
